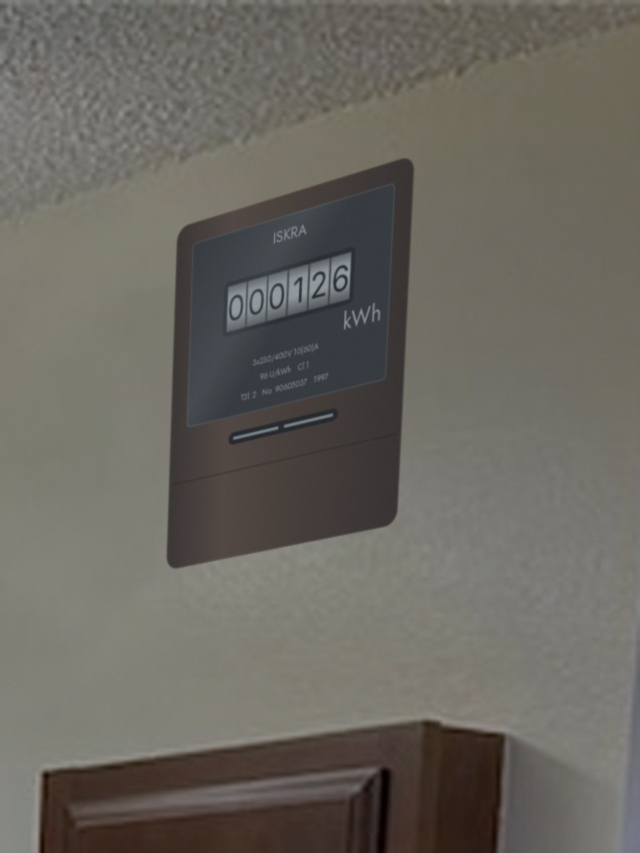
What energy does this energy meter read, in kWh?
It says 126 kWh
